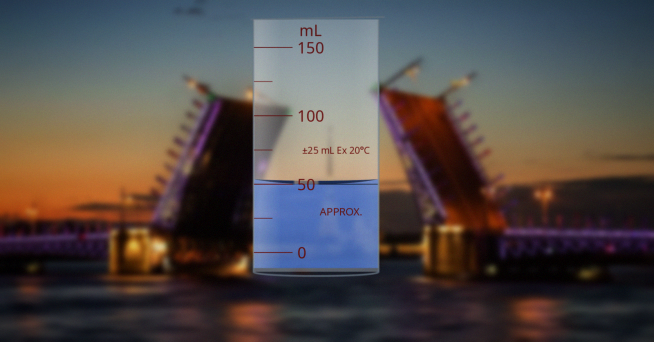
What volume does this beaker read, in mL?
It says 50 mL
